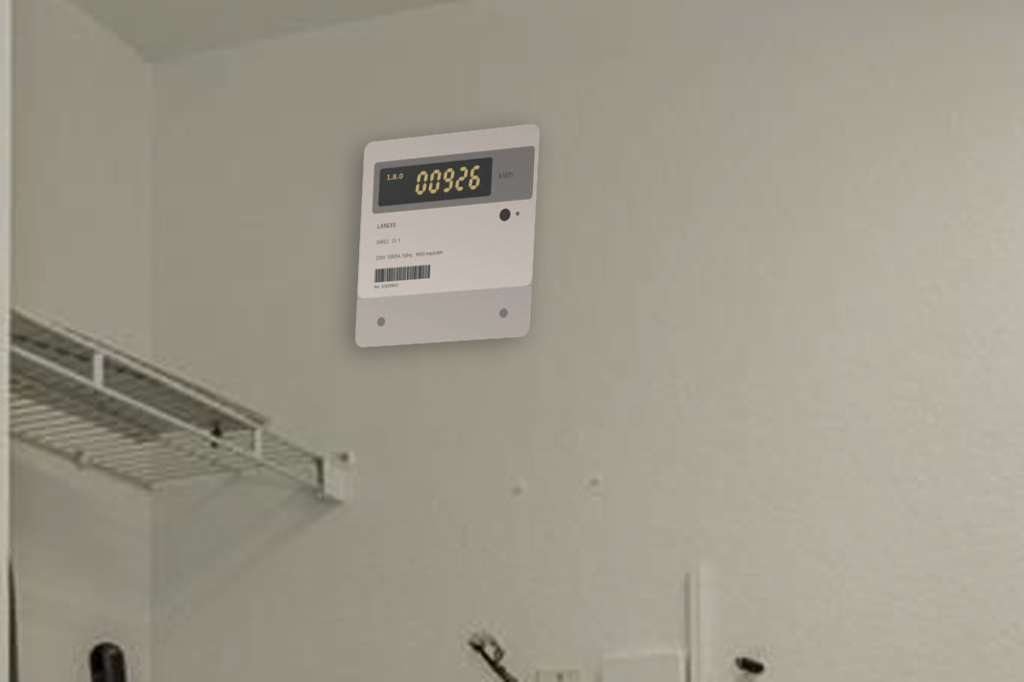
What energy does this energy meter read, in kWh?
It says 926 kWh
